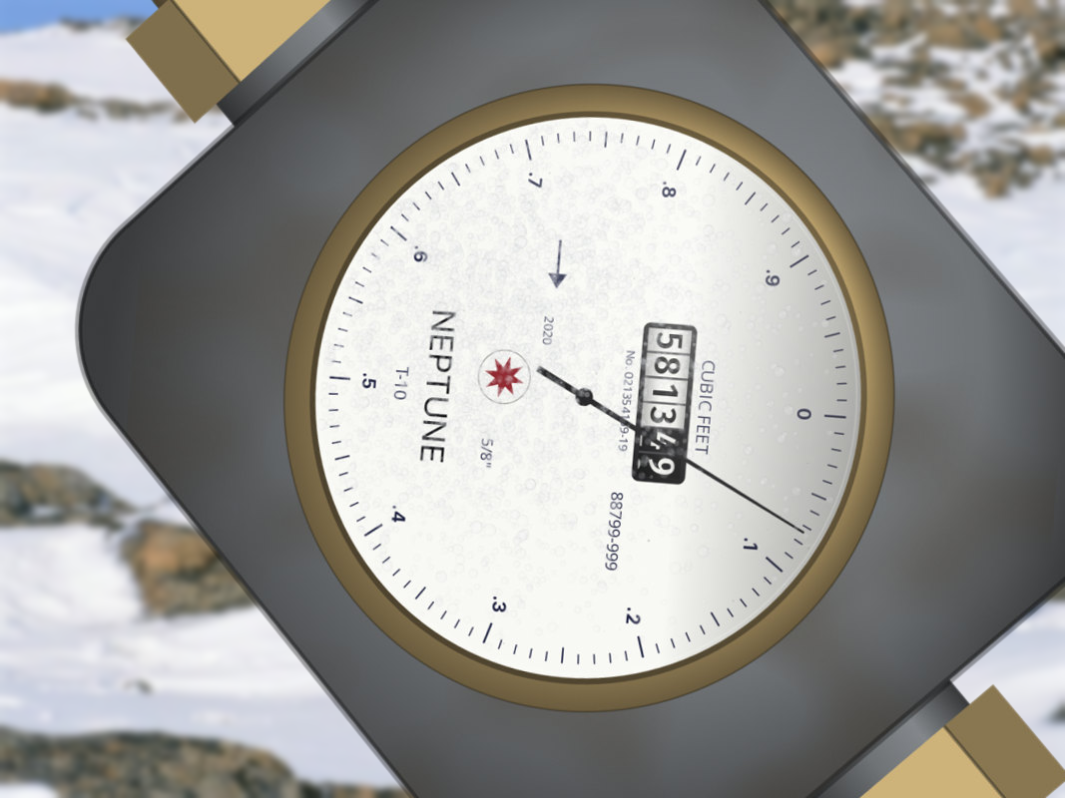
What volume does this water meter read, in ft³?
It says 581349.07 ft³
